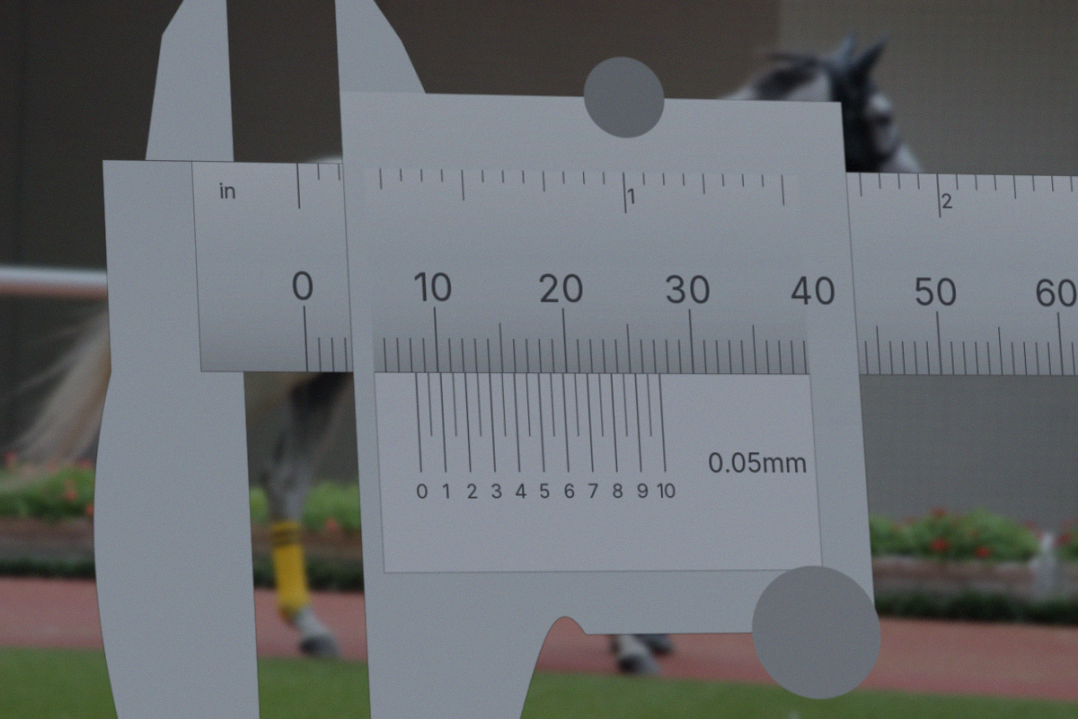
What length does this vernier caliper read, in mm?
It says 8.3 mm
